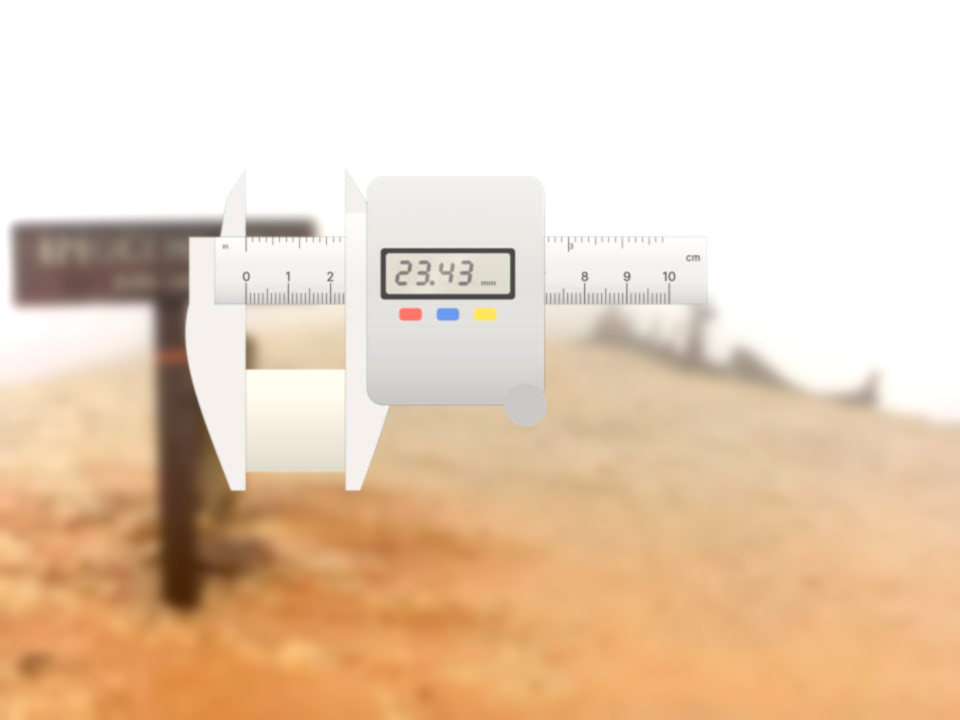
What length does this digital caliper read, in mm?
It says 23.43 mm
